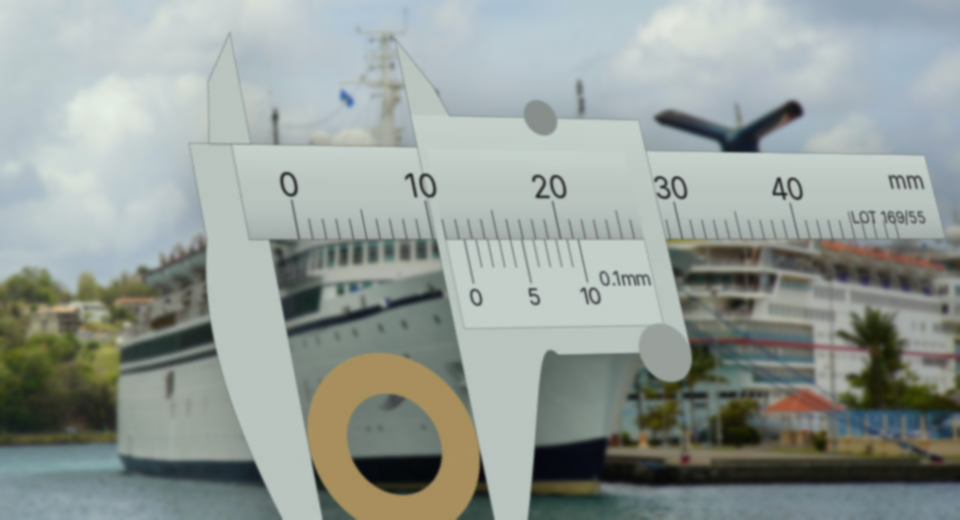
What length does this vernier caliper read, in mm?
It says 12.4 mm
